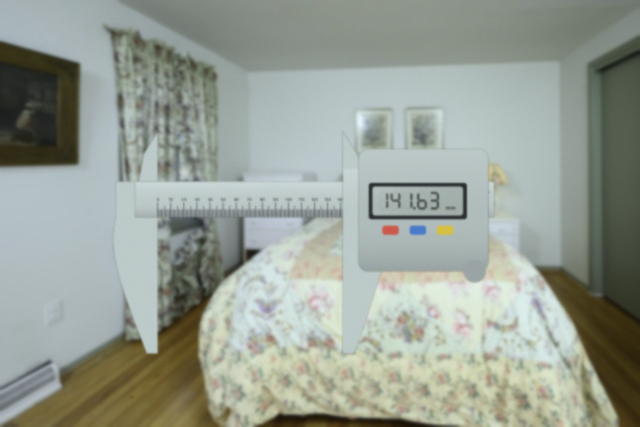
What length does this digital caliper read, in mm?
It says 141.63 mm
